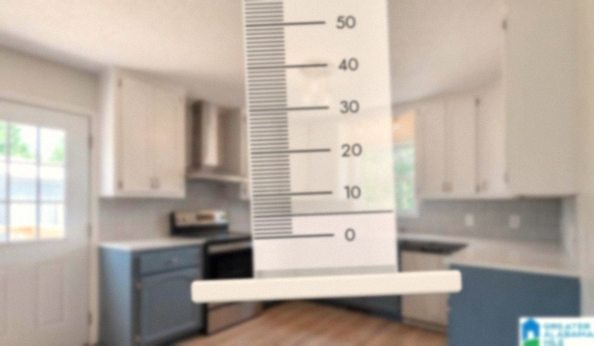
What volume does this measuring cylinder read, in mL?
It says 5 mL
